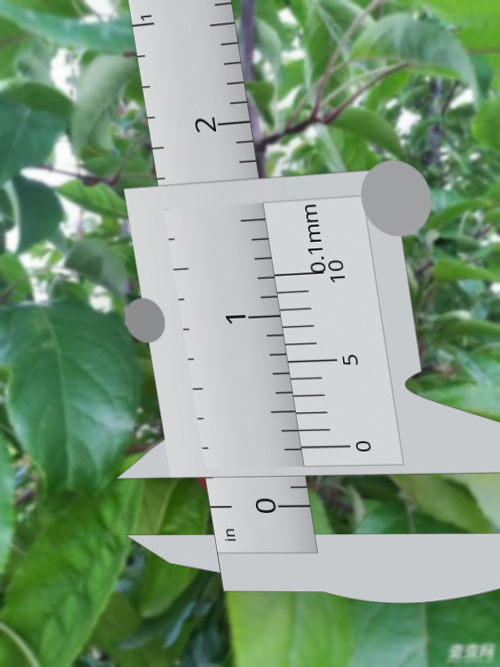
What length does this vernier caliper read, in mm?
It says 3.1 mm
